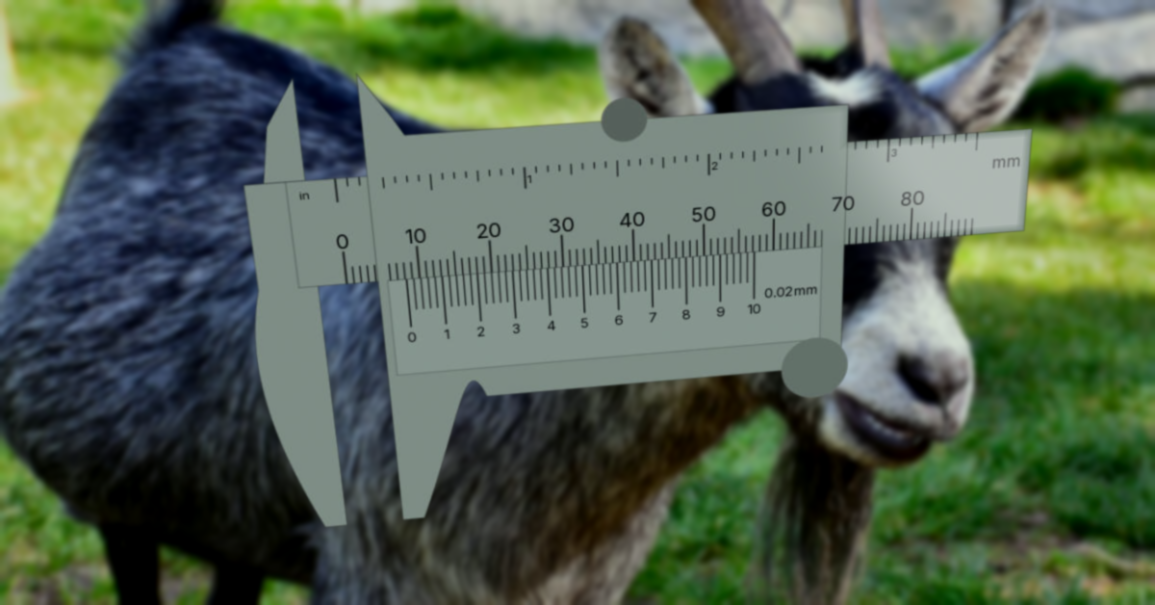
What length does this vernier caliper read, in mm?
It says 8.2 mm
